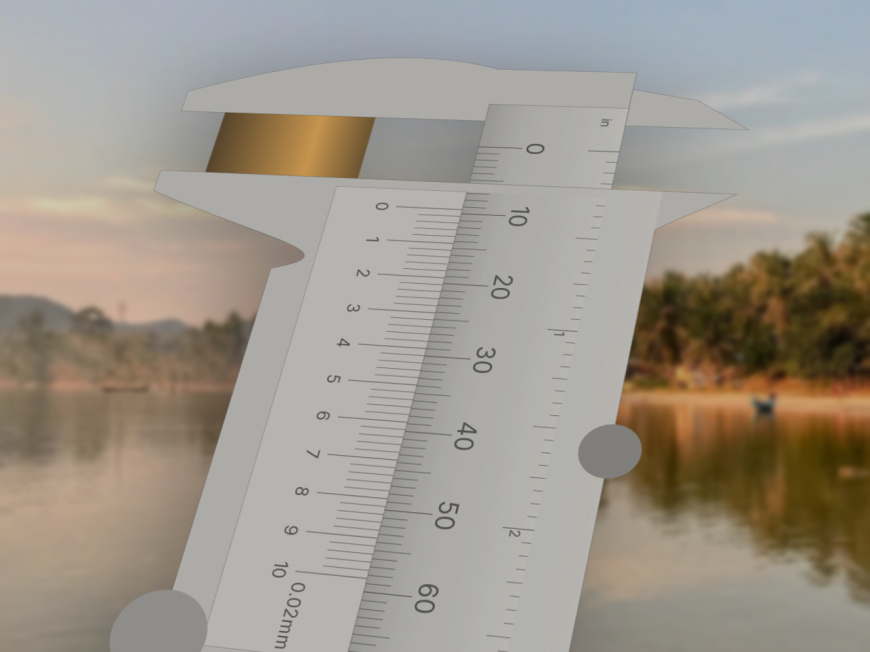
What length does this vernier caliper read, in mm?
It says 9.4 mm
